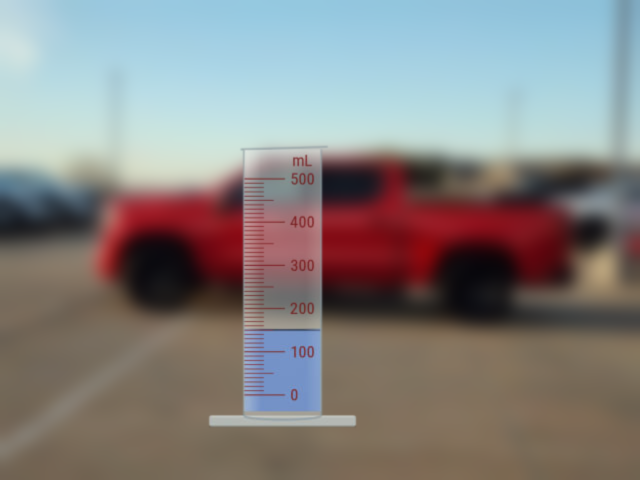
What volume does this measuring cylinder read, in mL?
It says 150 mL
